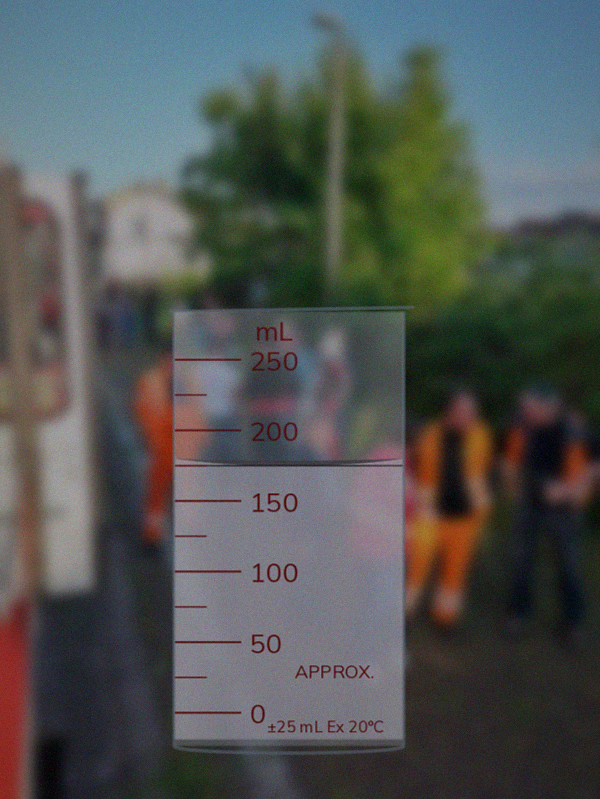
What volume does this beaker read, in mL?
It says 175 mL
